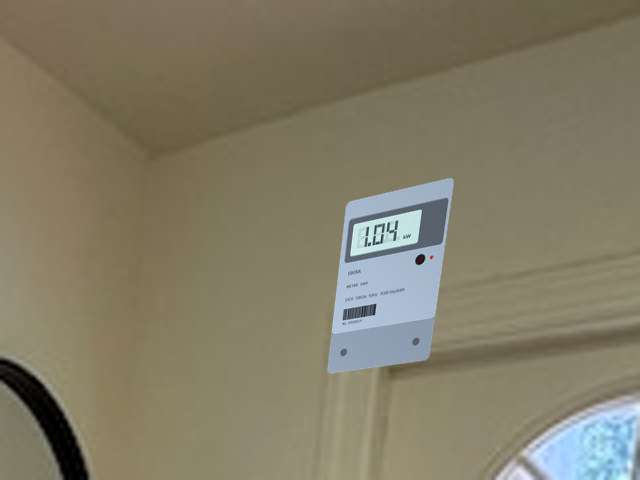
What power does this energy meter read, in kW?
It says 1.04 kW
